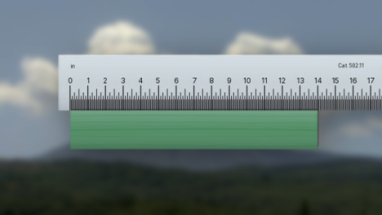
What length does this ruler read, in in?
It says 14 in
